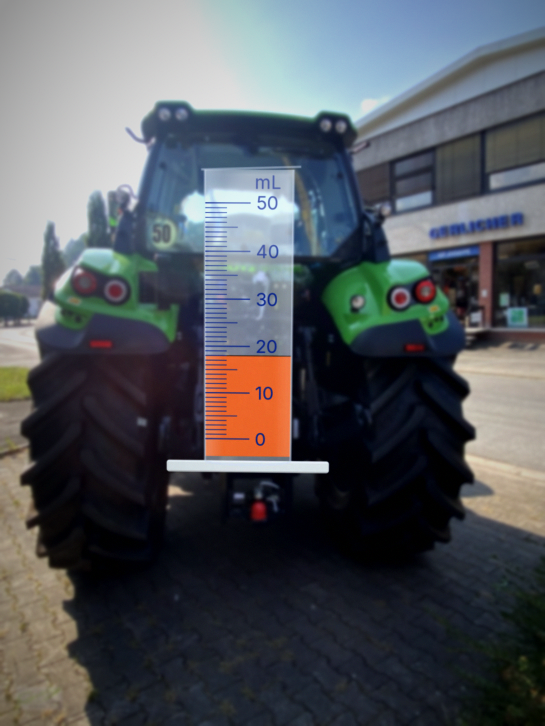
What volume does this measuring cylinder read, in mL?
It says 18 mL
